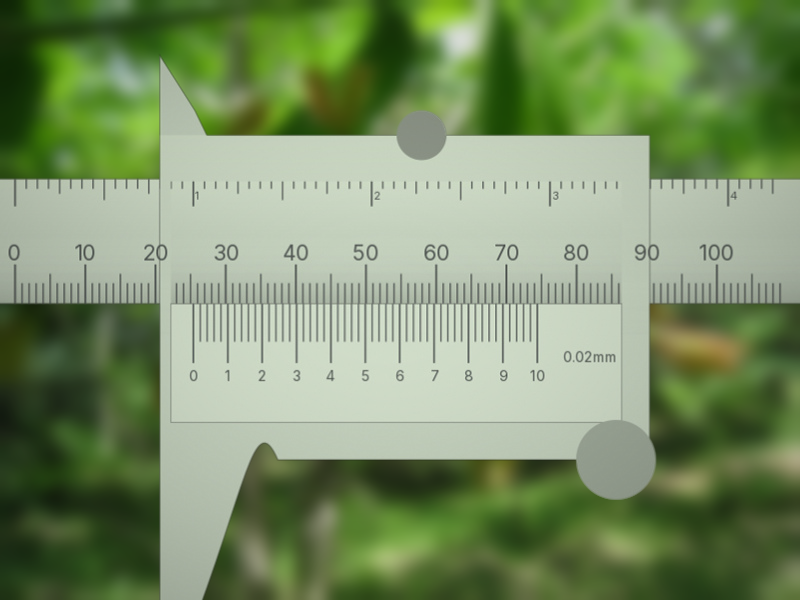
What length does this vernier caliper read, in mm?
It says 25.4 mm
